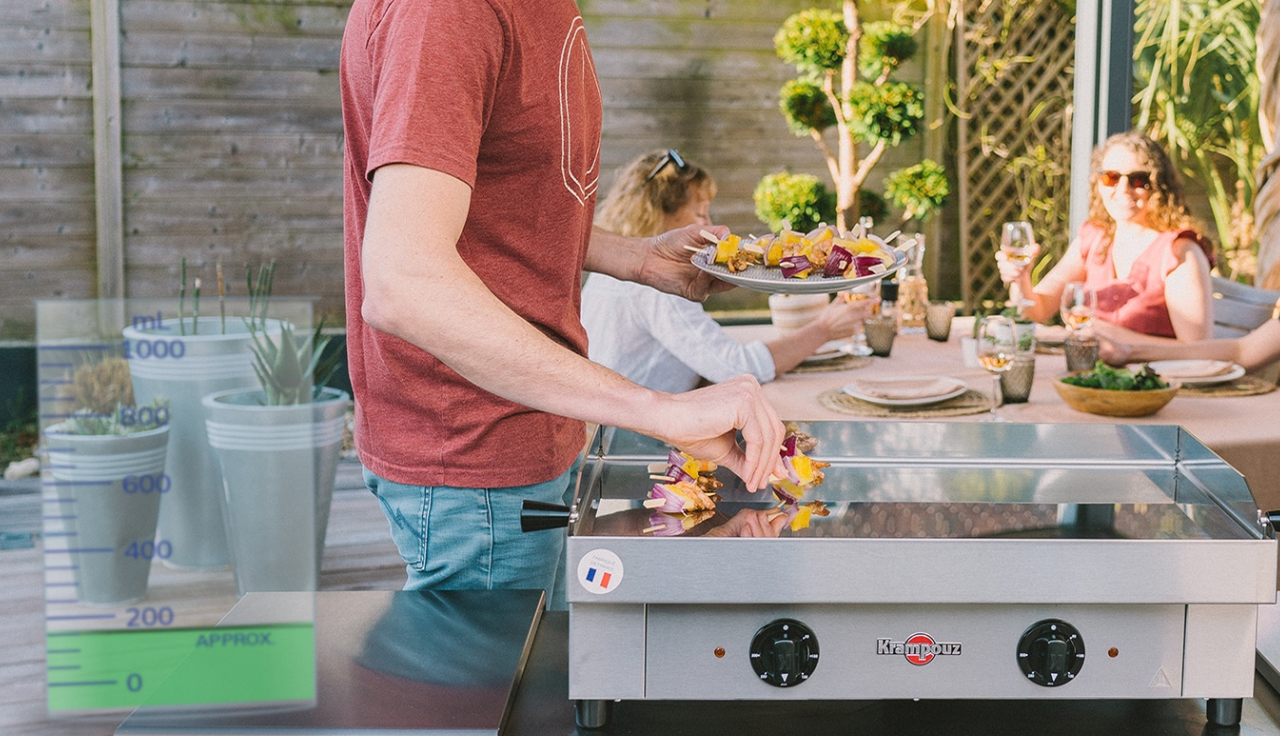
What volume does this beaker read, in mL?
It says 150 mL
